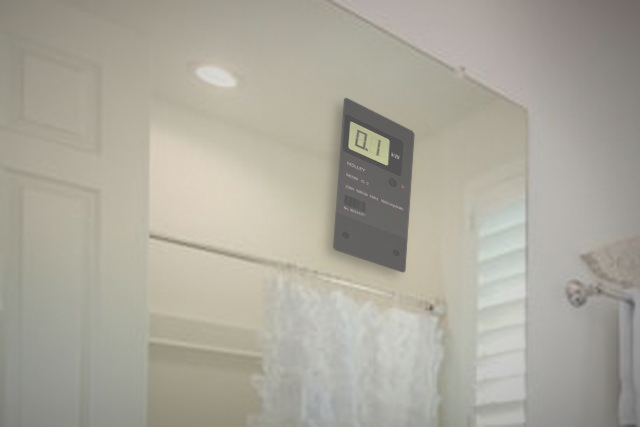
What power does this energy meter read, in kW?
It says 0.1 kW
